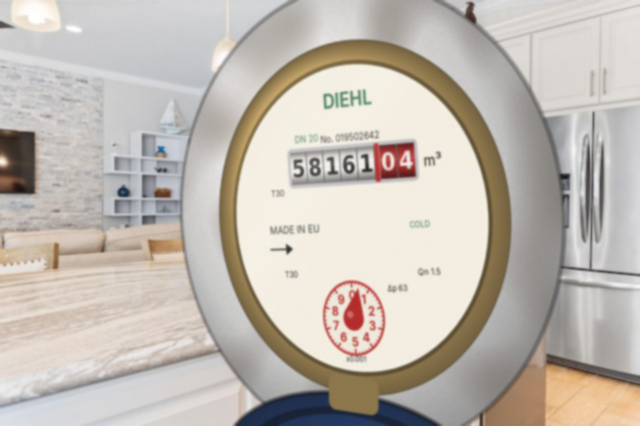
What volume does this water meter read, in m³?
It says 58161.040 m³
